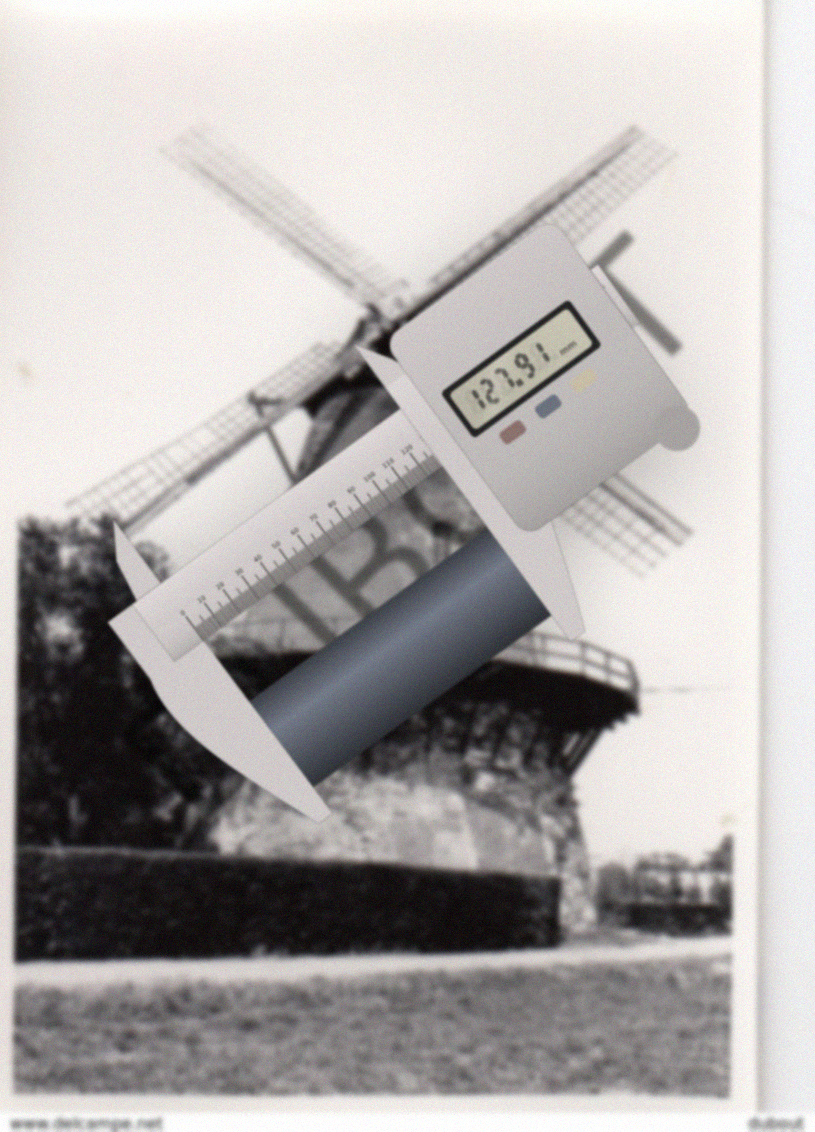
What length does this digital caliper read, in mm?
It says 127.91 mm
